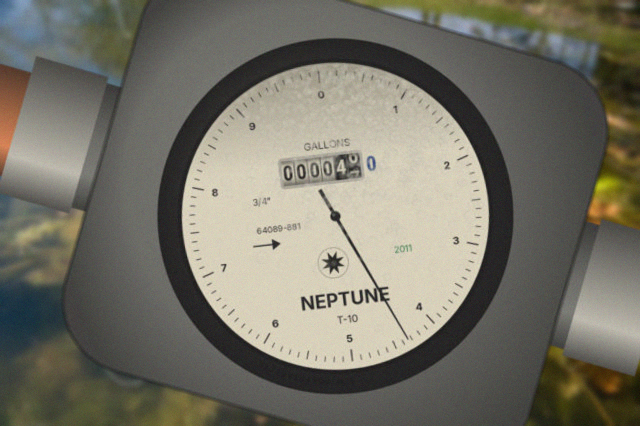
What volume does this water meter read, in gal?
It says 464.3 gal
